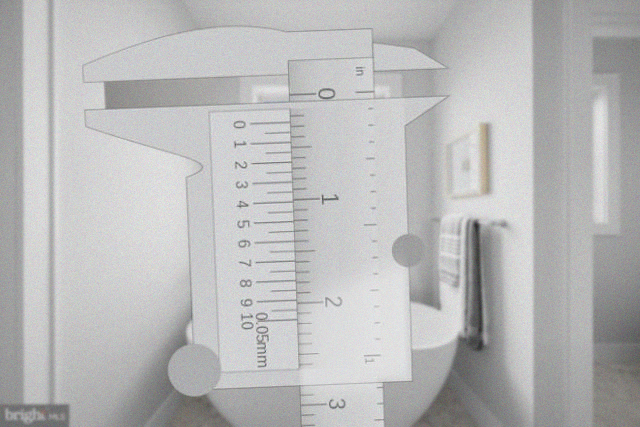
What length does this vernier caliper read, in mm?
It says 2.6 mm
